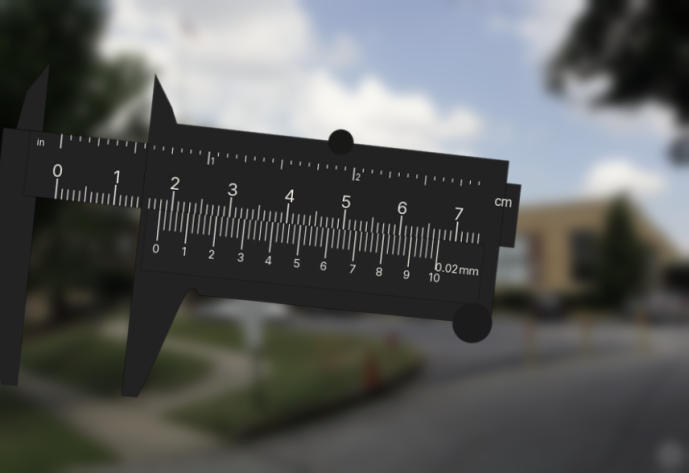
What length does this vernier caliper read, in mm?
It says 18.0 mm
